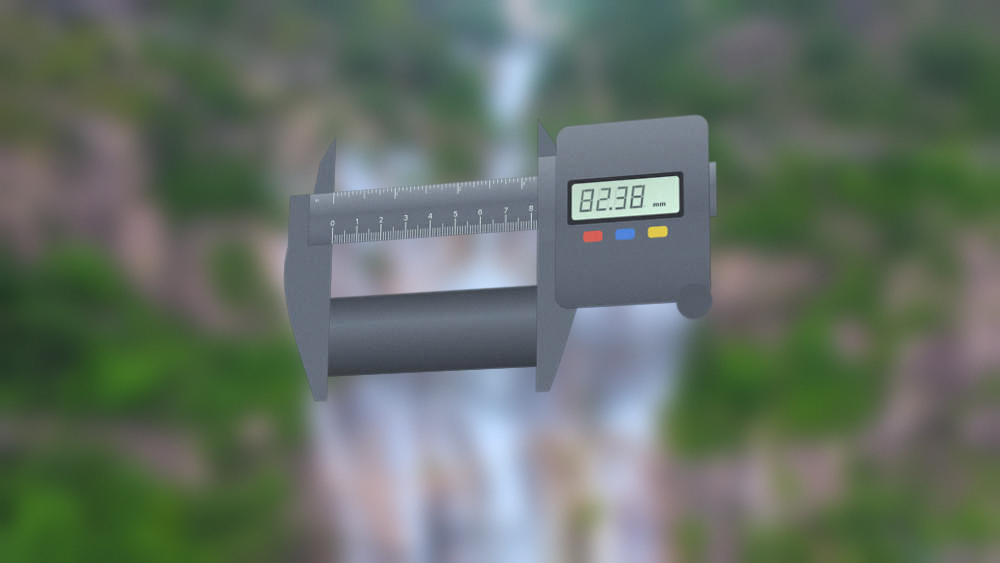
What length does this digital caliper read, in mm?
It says 82.38 mm
